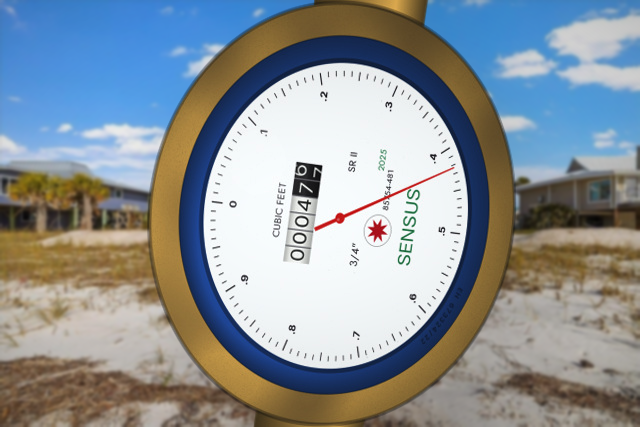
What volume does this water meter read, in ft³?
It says 476.42 ft³
